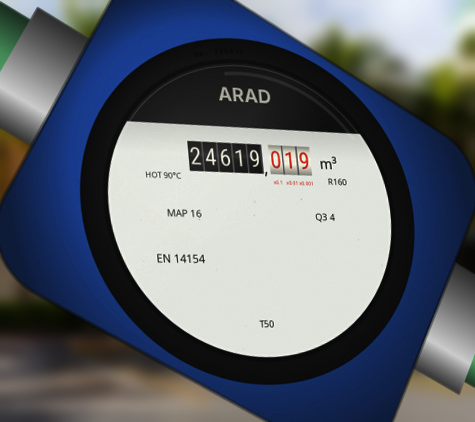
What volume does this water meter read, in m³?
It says 24619.019 m³
